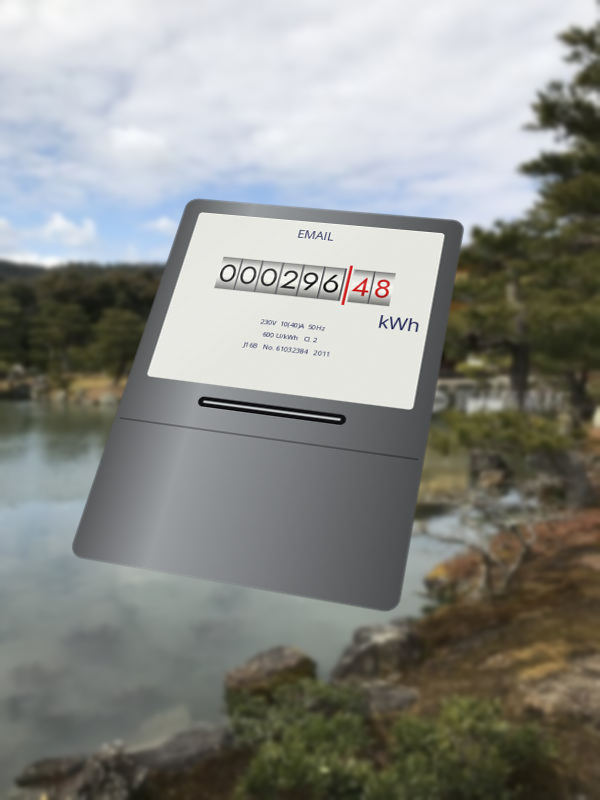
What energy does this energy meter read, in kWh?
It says 296.48 kWh
